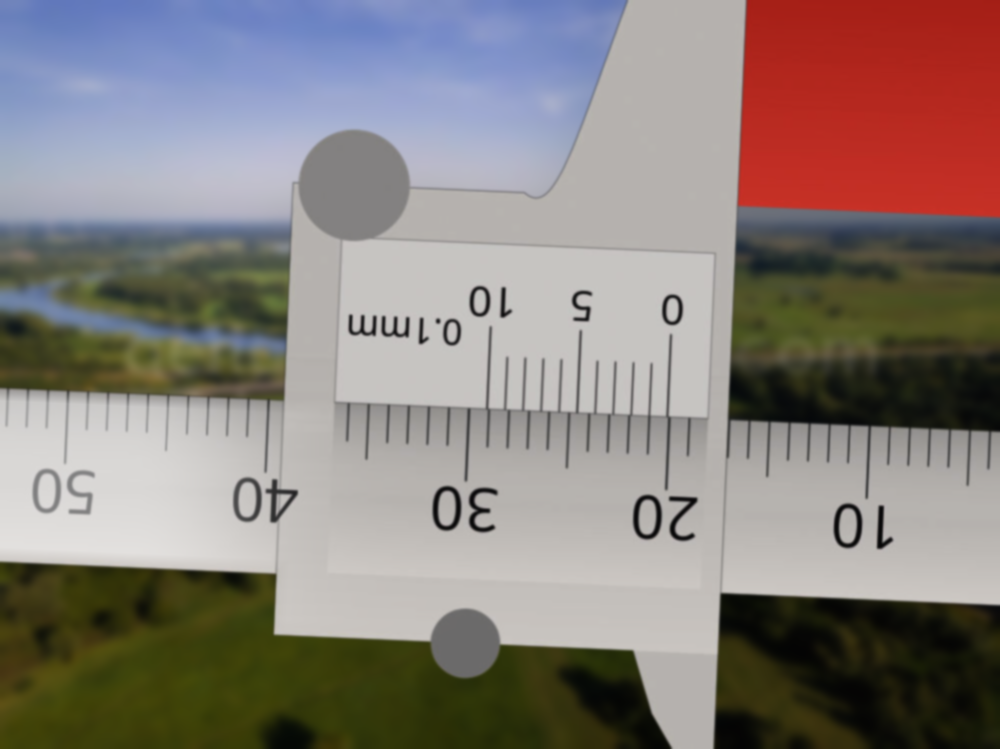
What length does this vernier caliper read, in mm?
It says 20.1 mm
